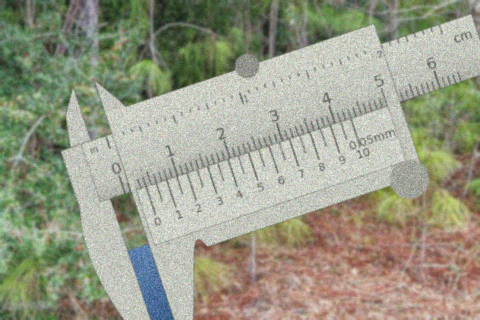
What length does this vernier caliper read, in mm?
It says 4.0 mm
